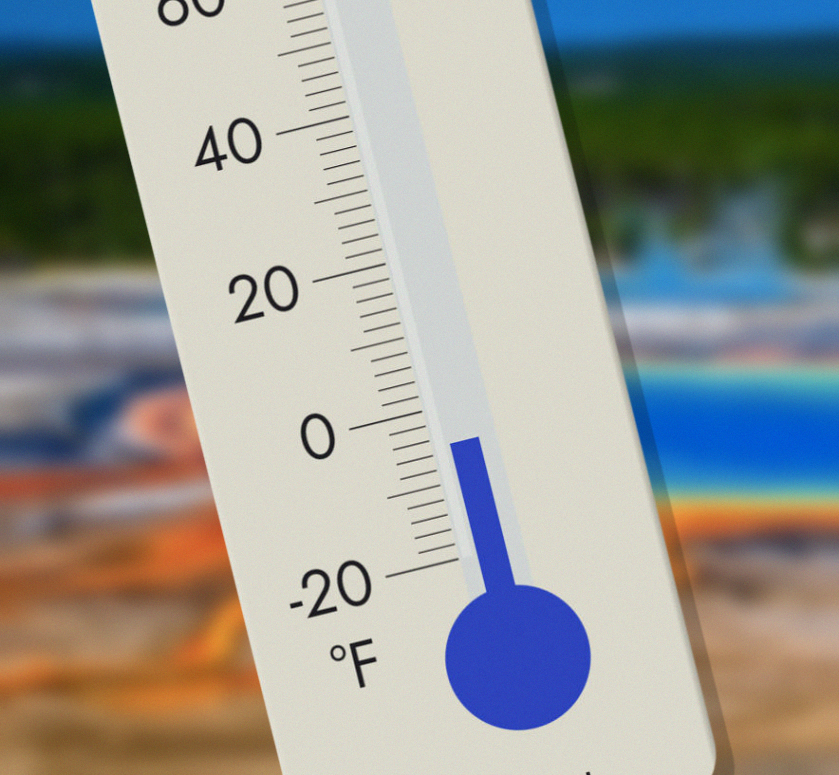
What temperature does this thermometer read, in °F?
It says -5 °F
